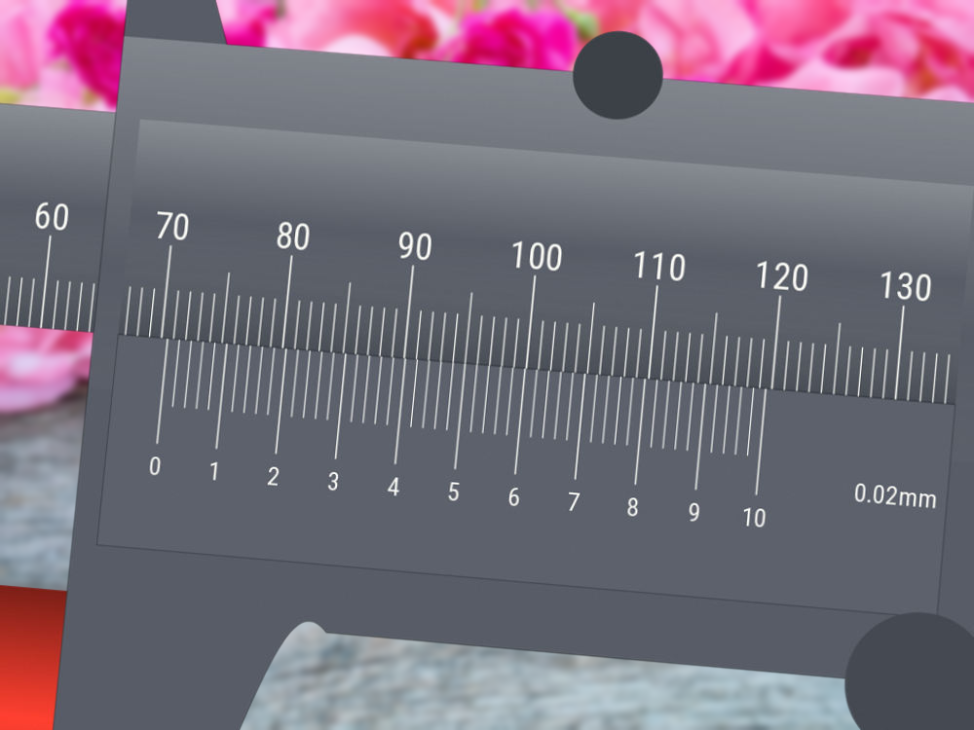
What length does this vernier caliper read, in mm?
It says 70.5 mm
